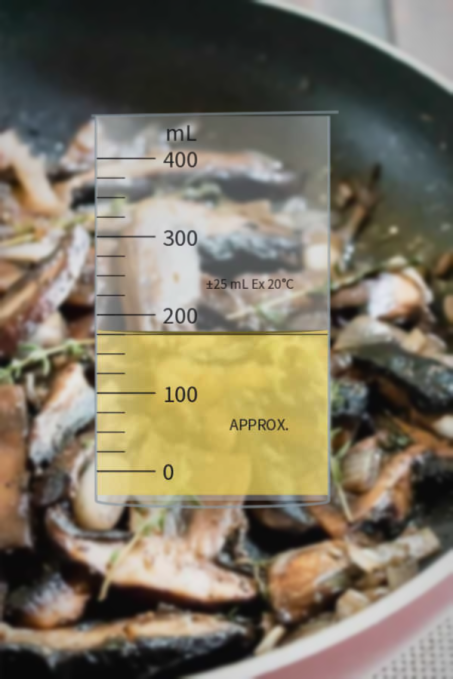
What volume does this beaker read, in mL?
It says 175 mL
